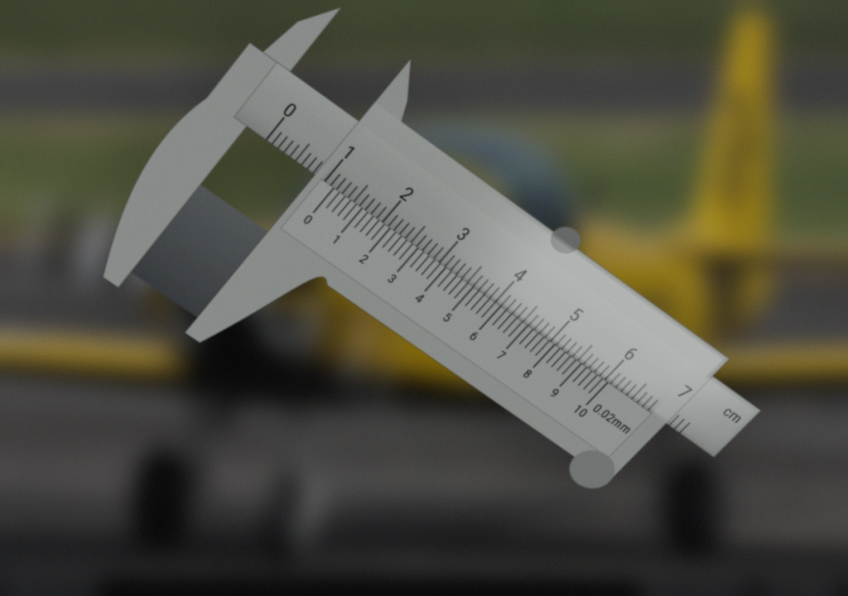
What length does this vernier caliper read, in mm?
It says 11.6 mm
